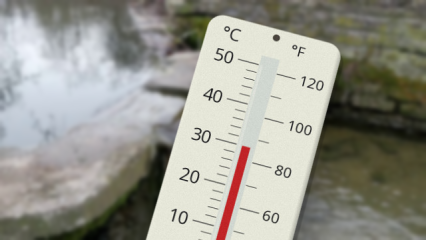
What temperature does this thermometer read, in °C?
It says 30 °C
